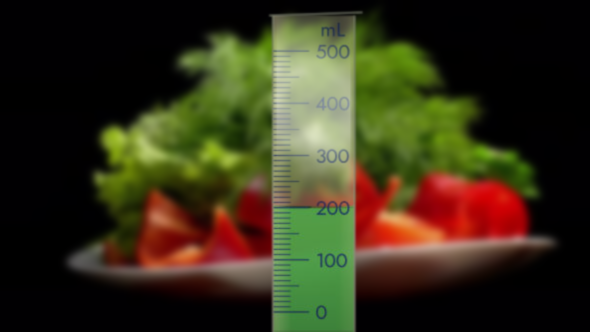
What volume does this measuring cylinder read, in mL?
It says 200 mL
